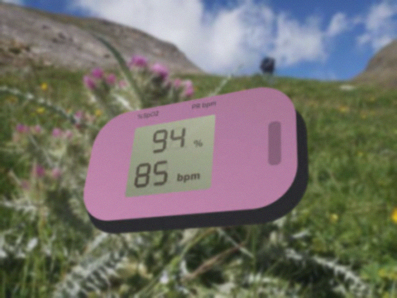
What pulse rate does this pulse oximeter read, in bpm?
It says 85 bpm
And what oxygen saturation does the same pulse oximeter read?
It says 94 %
